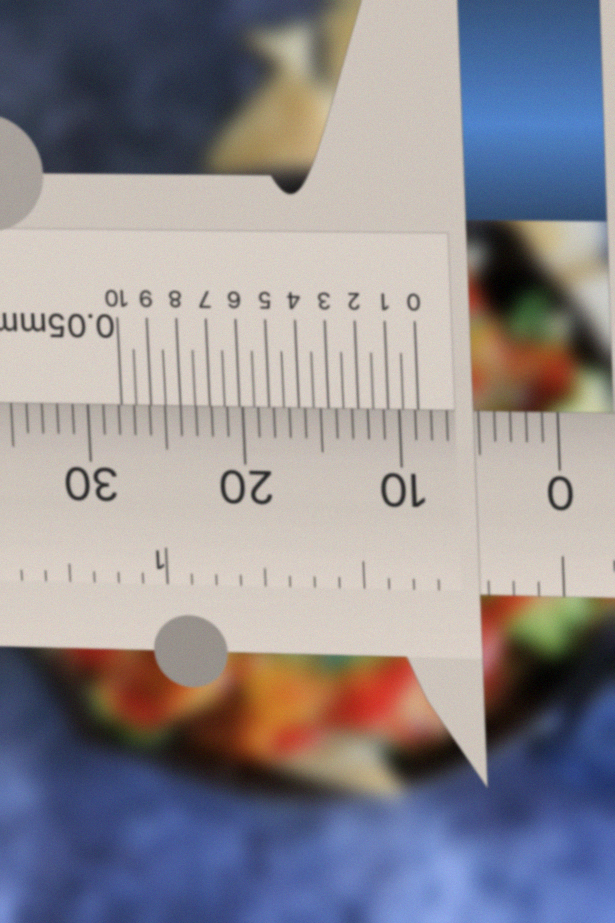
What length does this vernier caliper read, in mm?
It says 8.8 mm
